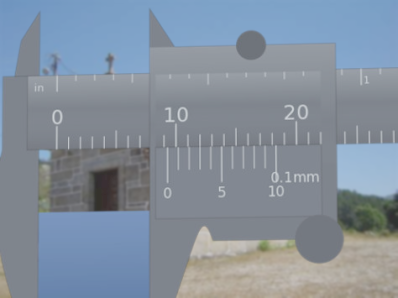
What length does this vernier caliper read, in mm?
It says 9.3 mm
